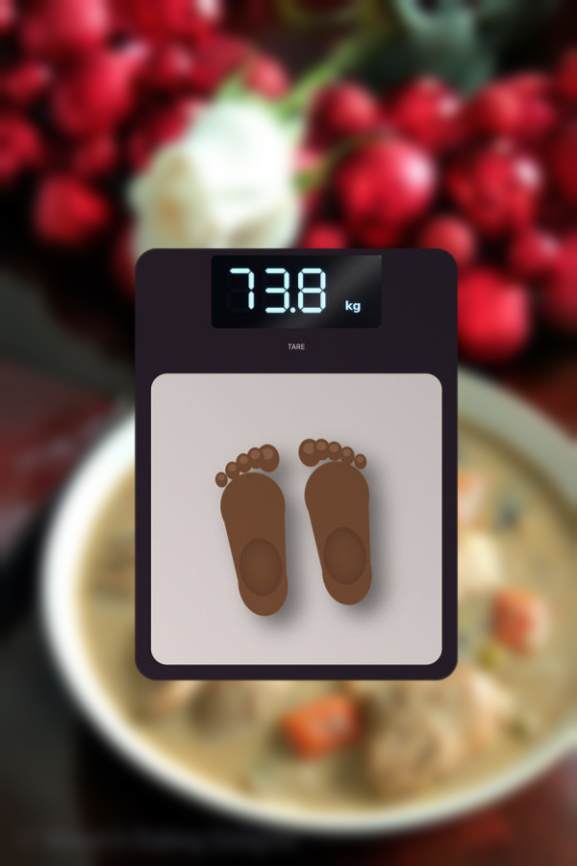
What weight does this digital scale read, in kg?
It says 73.8 kg
